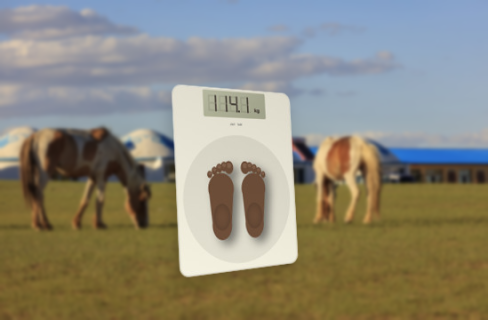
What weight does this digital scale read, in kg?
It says 114.1 kg
